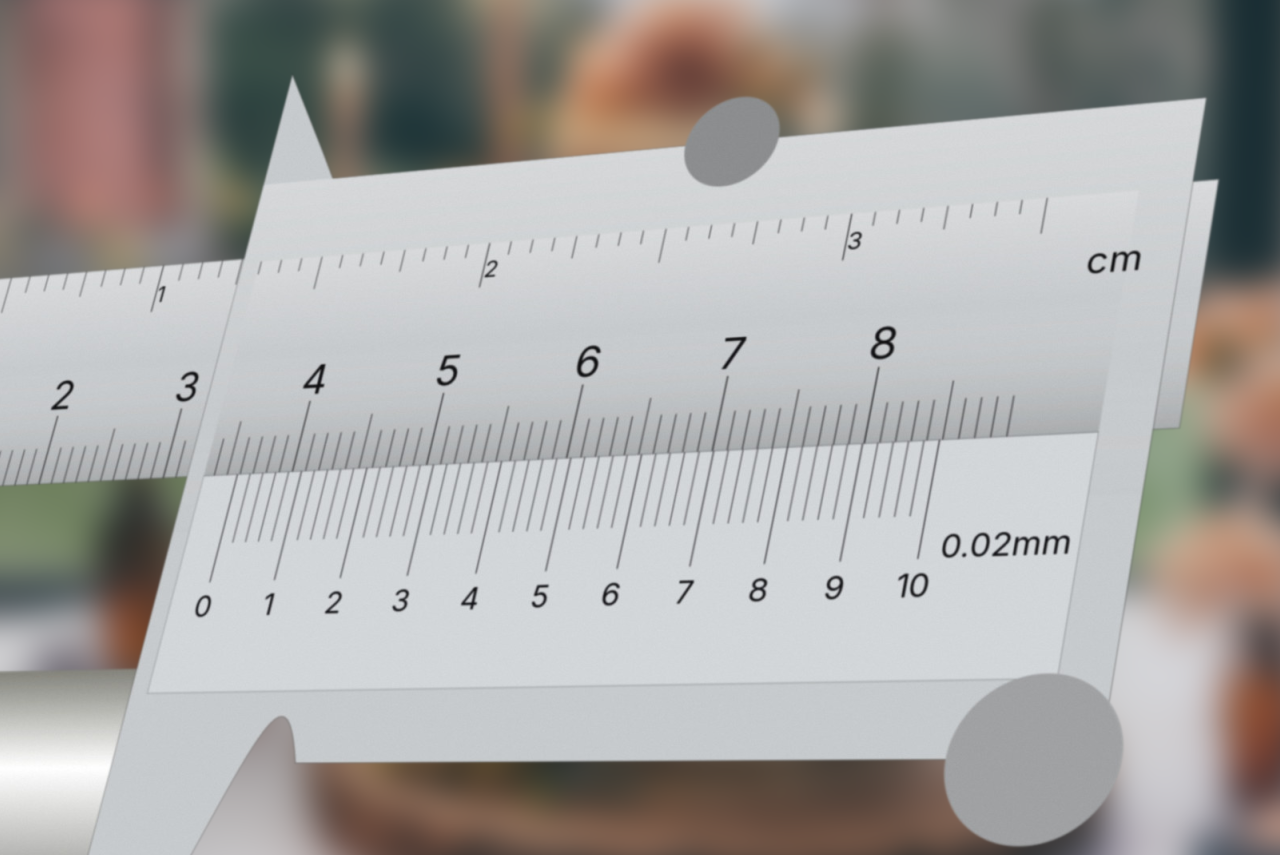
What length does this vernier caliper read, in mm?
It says 35.8 mm
